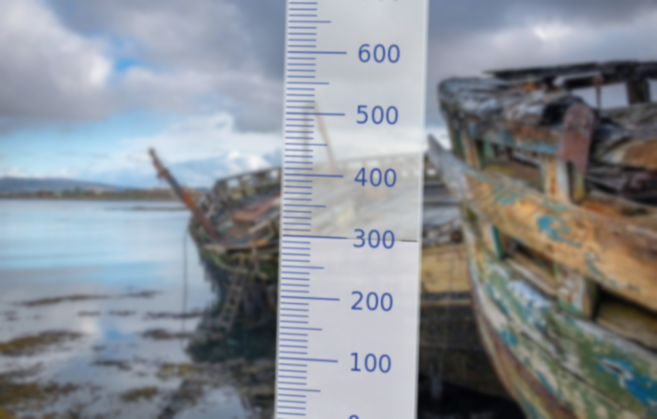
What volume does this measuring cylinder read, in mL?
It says 300 mL
